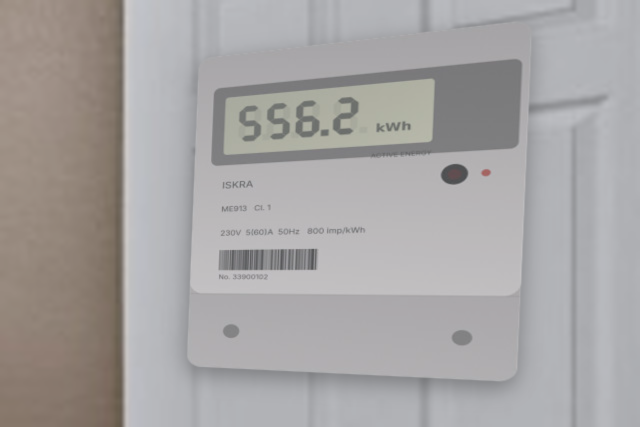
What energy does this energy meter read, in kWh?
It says 556.2 kWh
